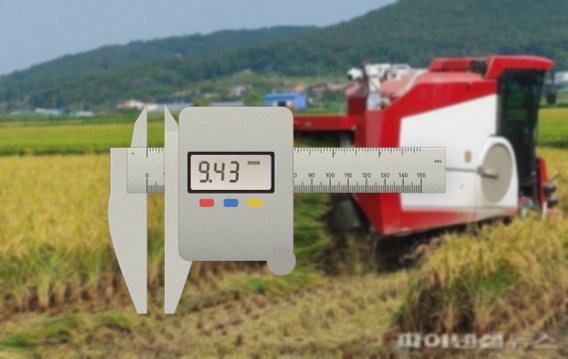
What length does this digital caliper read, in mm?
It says 9.43 mm
